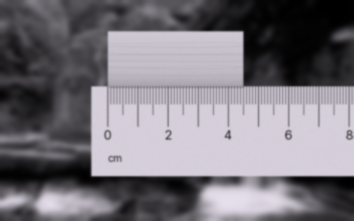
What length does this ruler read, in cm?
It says 4.5 cm
